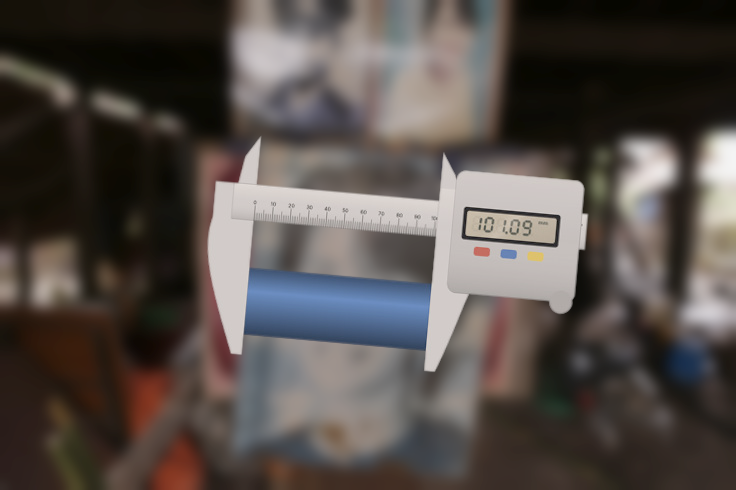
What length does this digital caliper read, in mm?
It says 101.09 mm
